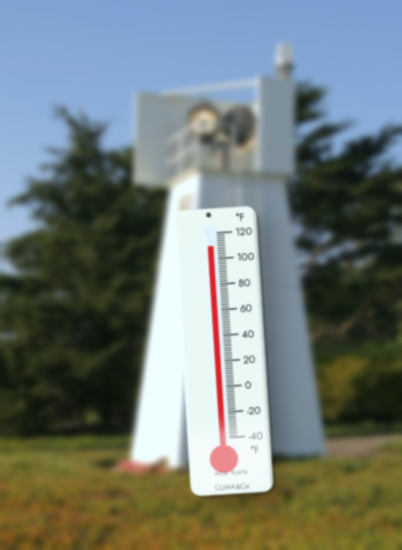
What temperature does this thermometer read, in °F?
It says 110 °F
